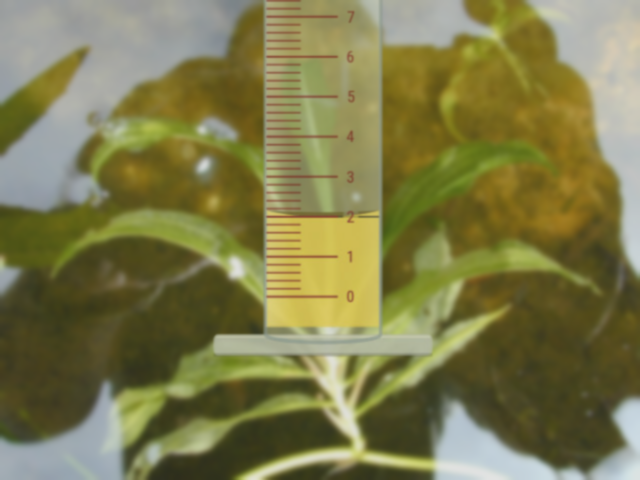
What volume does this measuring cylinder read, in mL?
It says 2 mL
